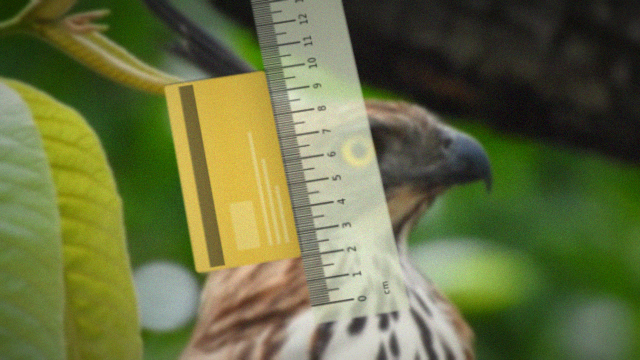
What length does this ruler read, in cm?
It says 8 cm
